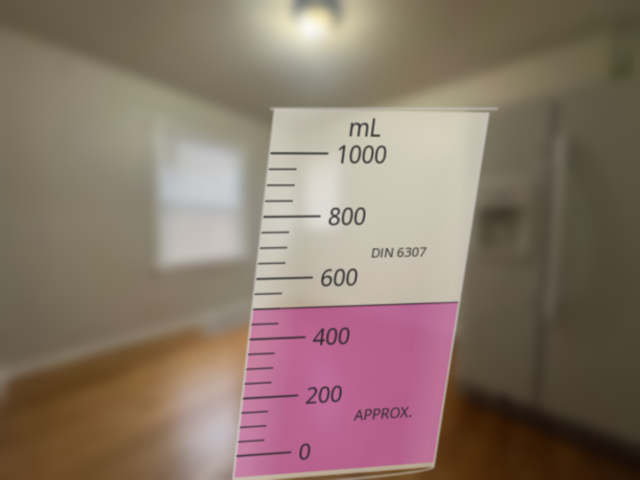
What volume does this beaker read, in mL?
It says 500 mL
